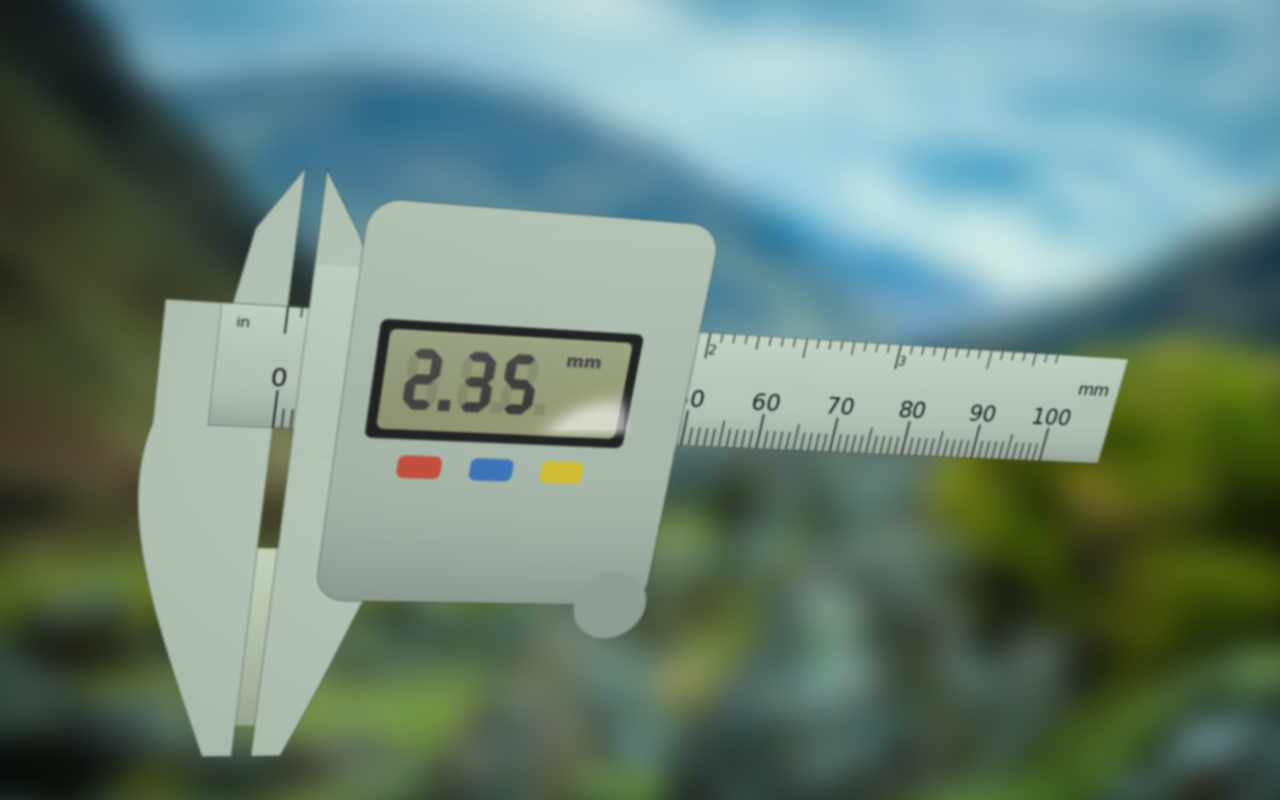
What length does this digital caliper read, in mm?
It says 2.35 mm
